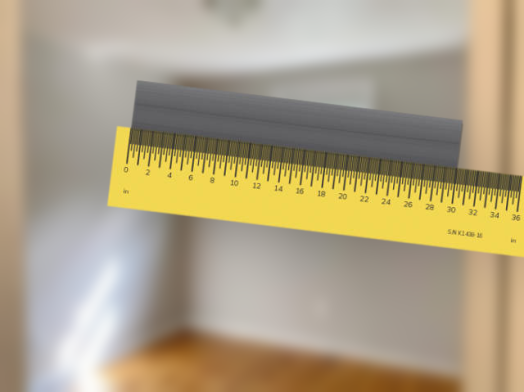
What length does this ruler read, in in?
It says 30 in
